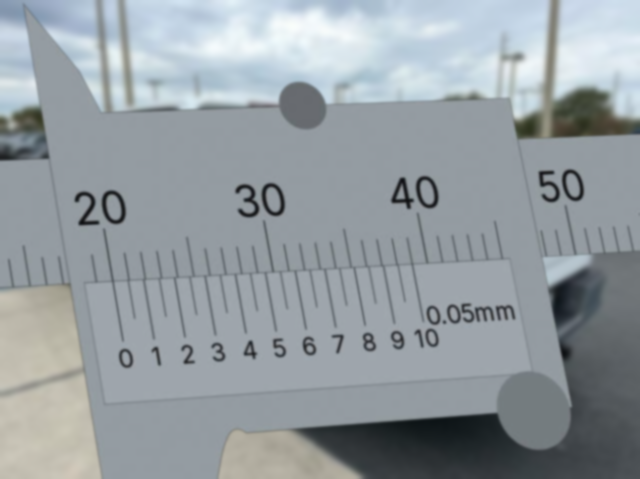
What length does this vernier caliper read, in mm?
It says 20.0 mm
